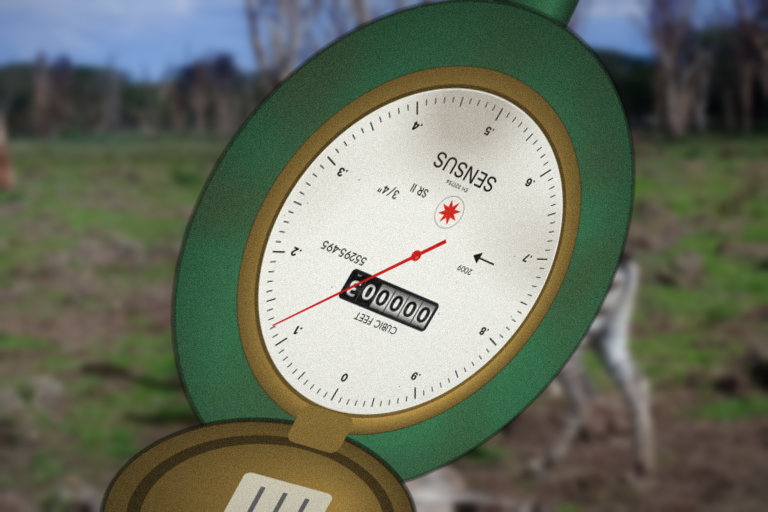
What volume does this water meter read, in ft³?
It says 3.12 ft³
